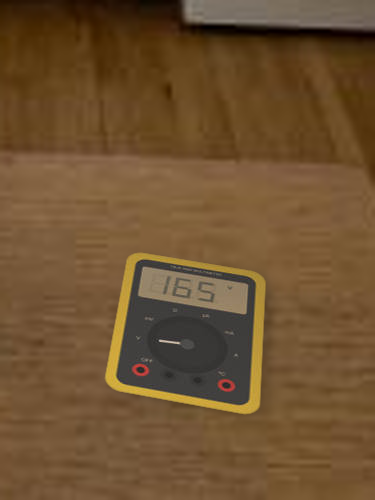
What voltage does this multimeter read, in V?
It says 165 V
